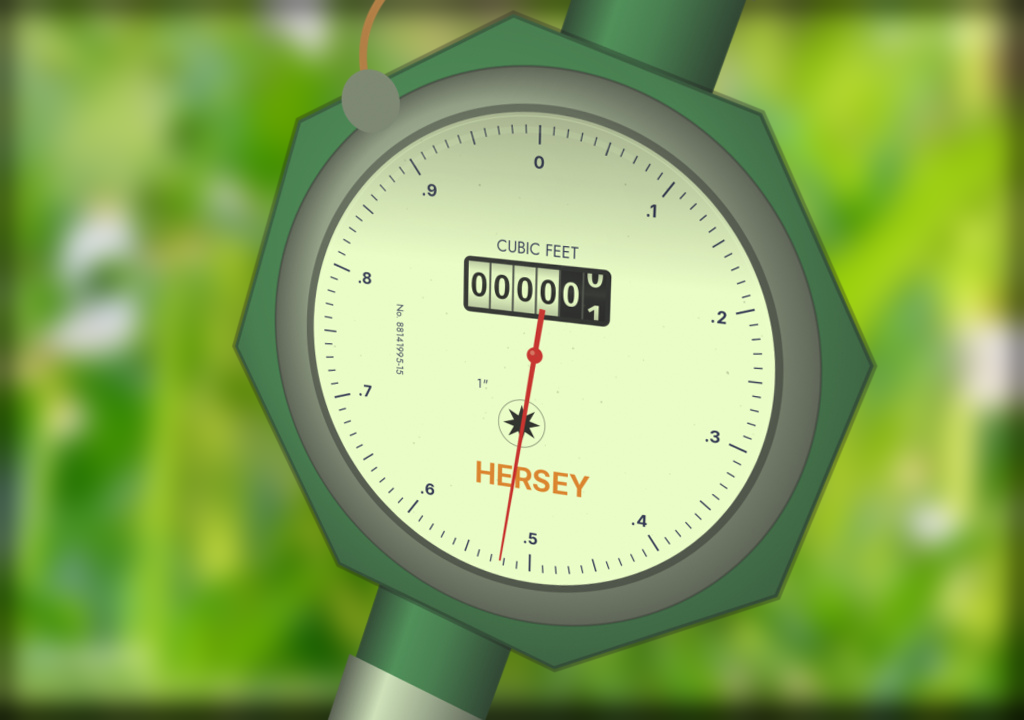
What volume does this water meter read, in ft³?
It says 0.52 ft³
